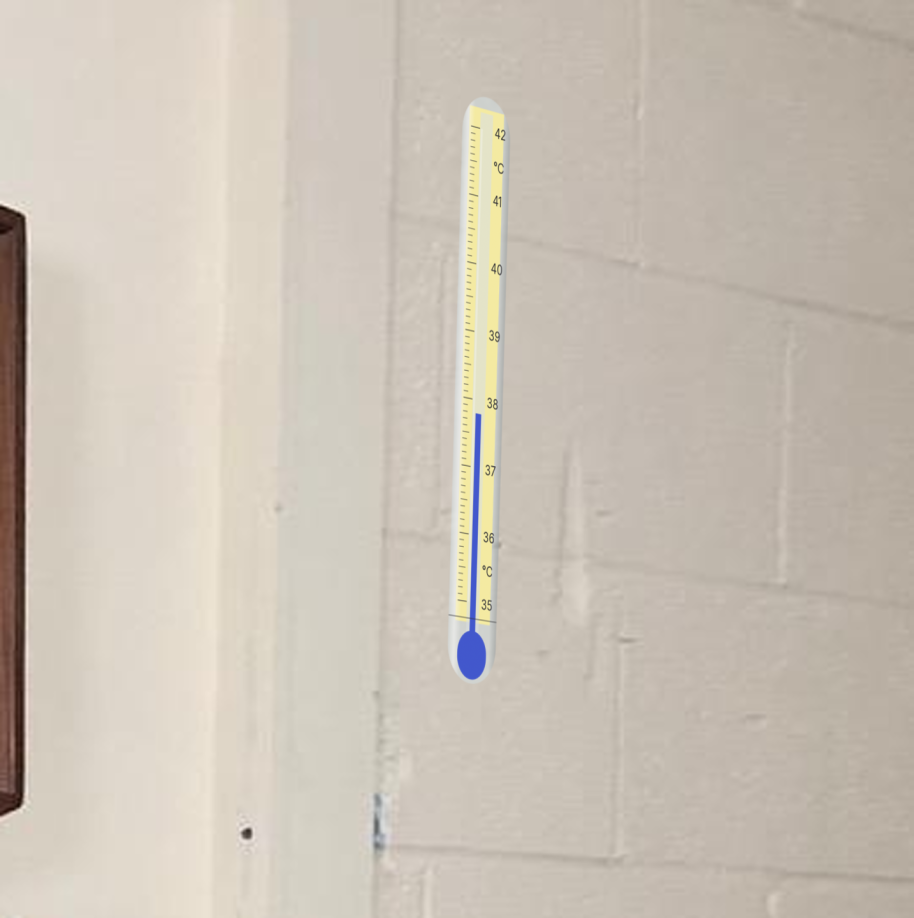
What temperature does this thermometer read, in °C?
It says 37.8 °C
